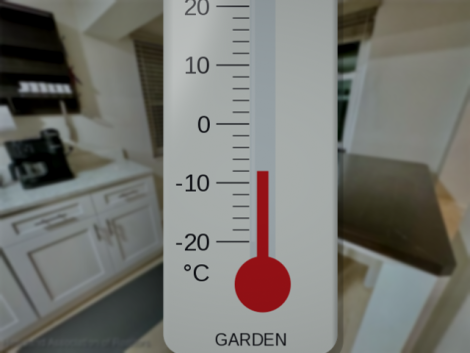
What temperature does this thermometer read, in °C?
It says -8 °C
